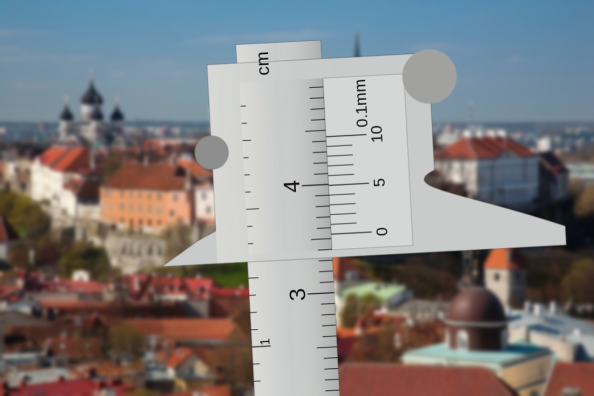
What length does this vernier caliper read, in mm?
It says 35.4 mm
